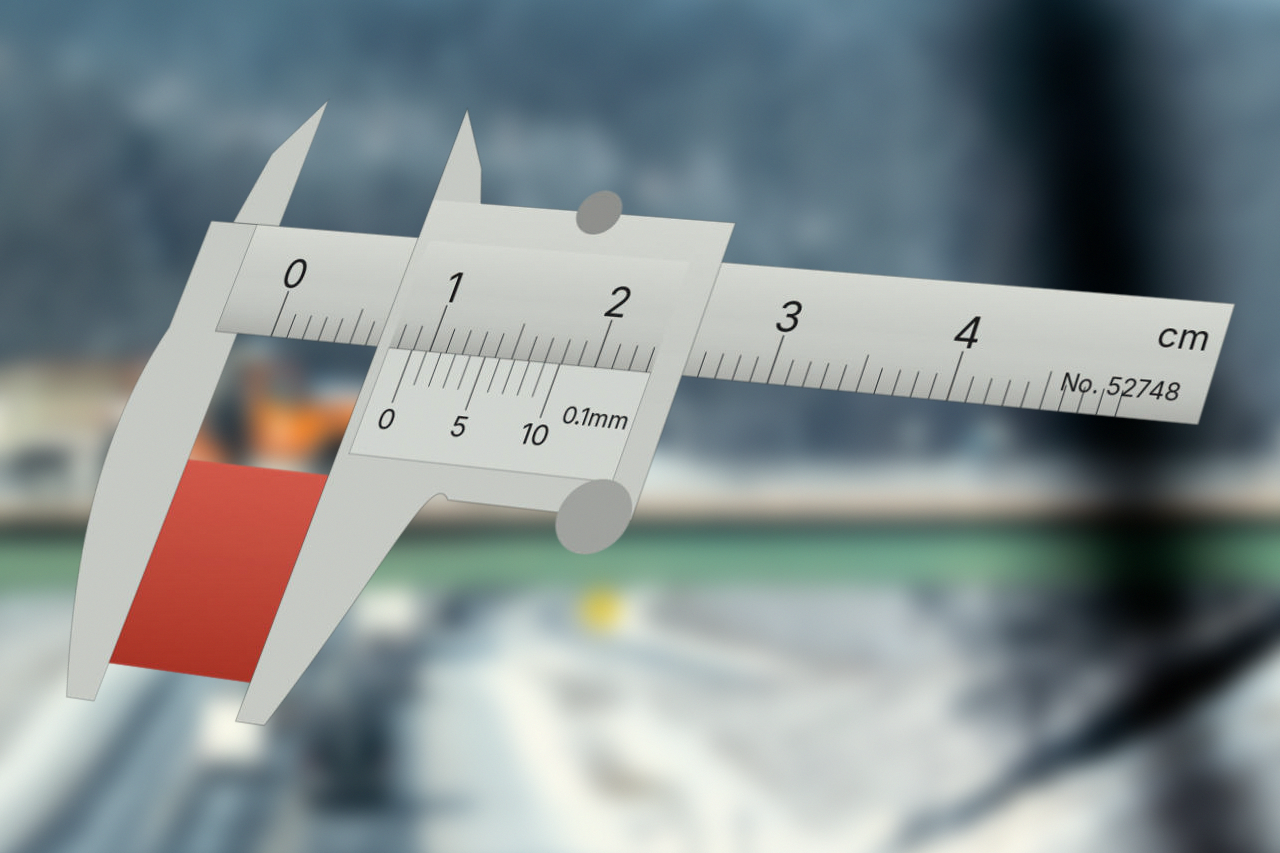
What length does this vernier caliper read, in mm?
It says 8.9 mm
